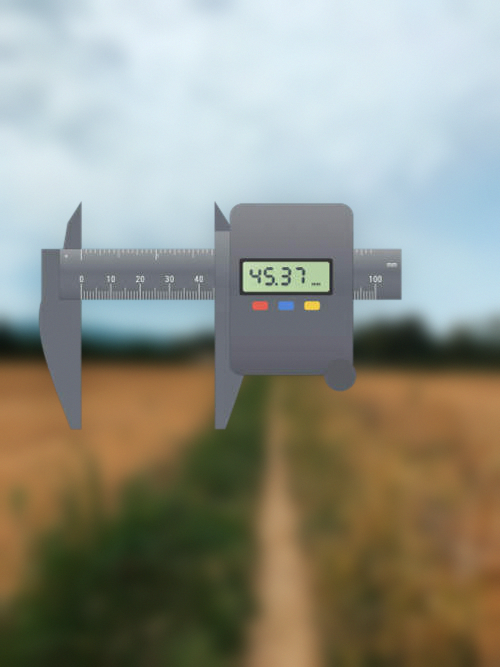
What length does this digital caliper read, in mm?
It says 45.37 mm
